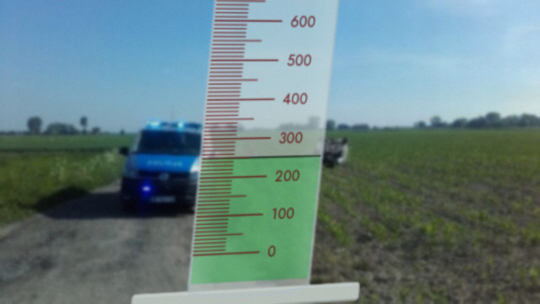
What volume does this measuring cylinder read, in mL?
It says 250 mL
